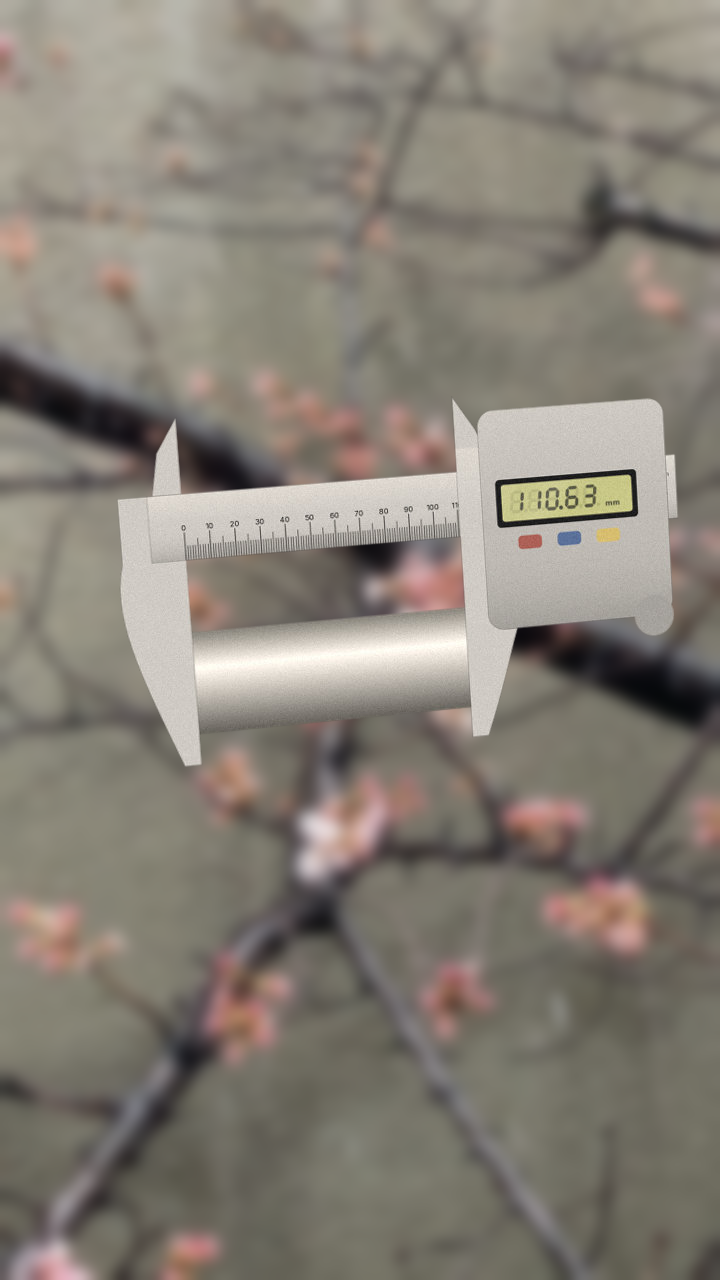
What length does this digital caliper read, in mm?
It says 110.63 mm
